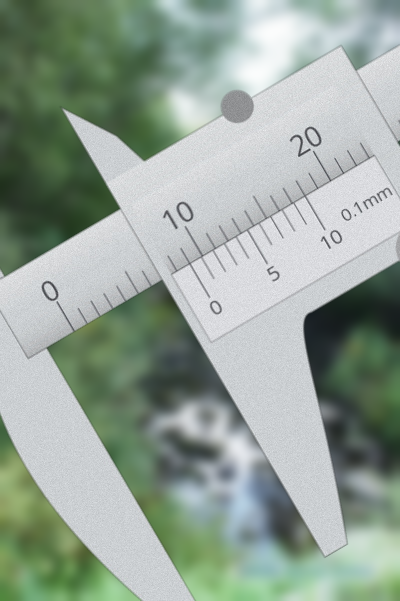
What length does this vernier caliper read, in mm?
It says 9.0 mm
